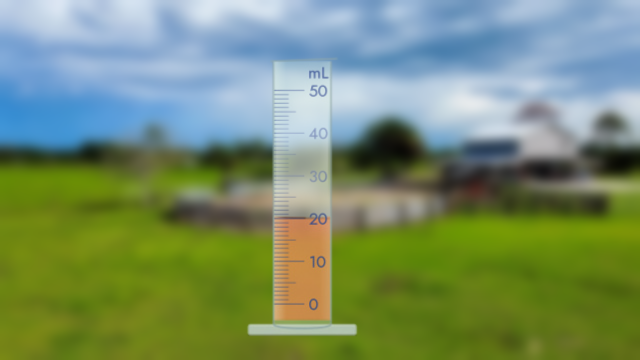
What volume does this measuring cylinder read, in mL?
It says 20 mL
